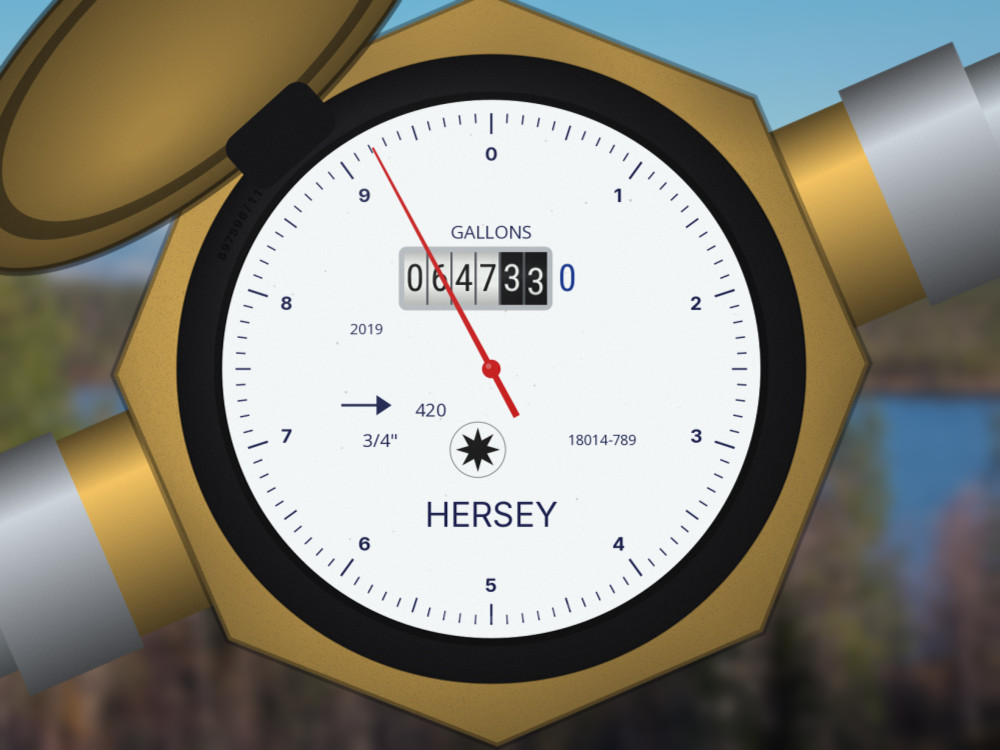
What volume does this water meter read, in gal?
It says 647329.2 gal
